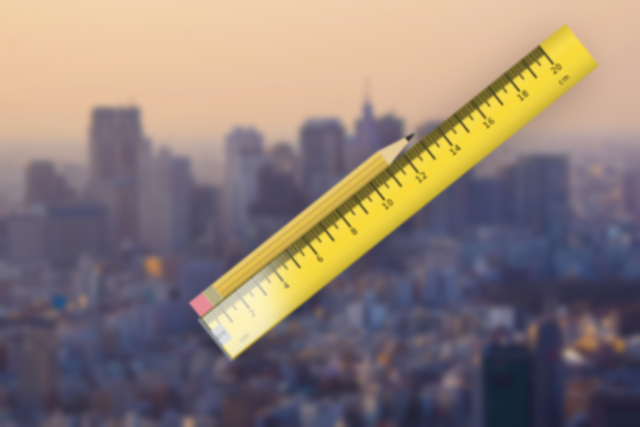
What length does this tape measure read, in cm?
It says 13 cm
